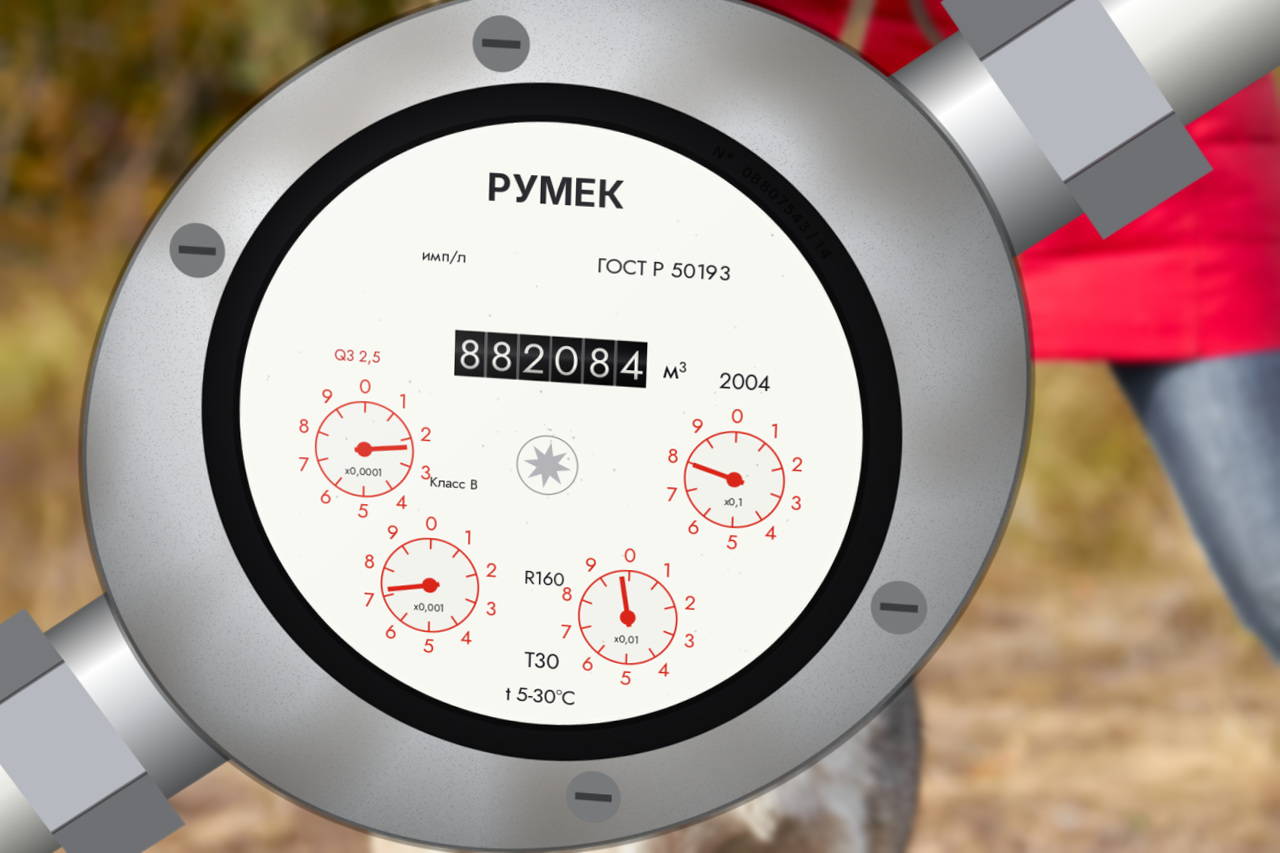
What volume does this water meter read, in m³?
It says 882084.7972 m³
